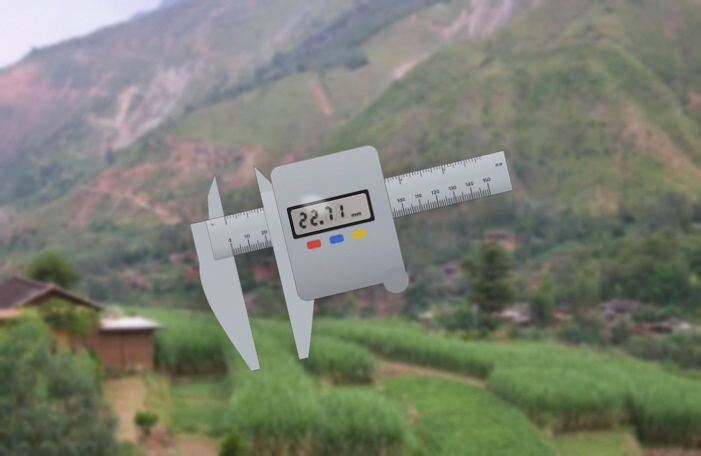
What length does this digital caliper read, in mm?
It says 22.71 mm
